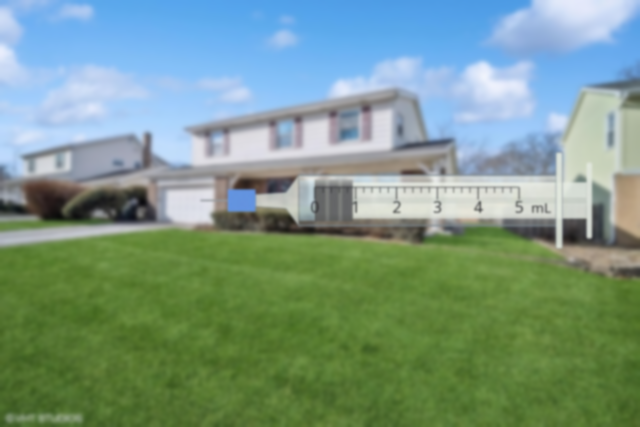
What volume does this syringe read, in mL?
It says 0 mL
